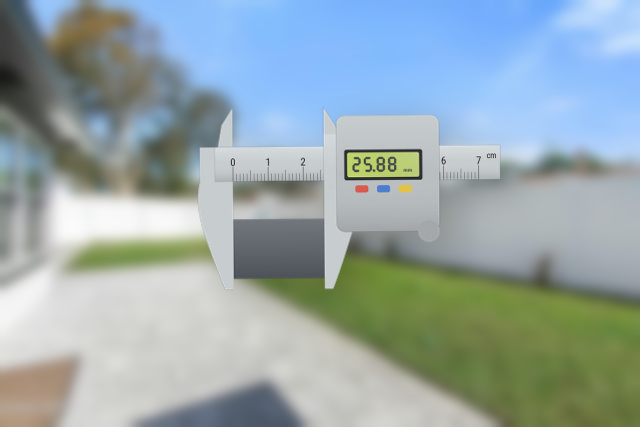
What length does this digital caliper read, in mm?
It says 25.88 mm
